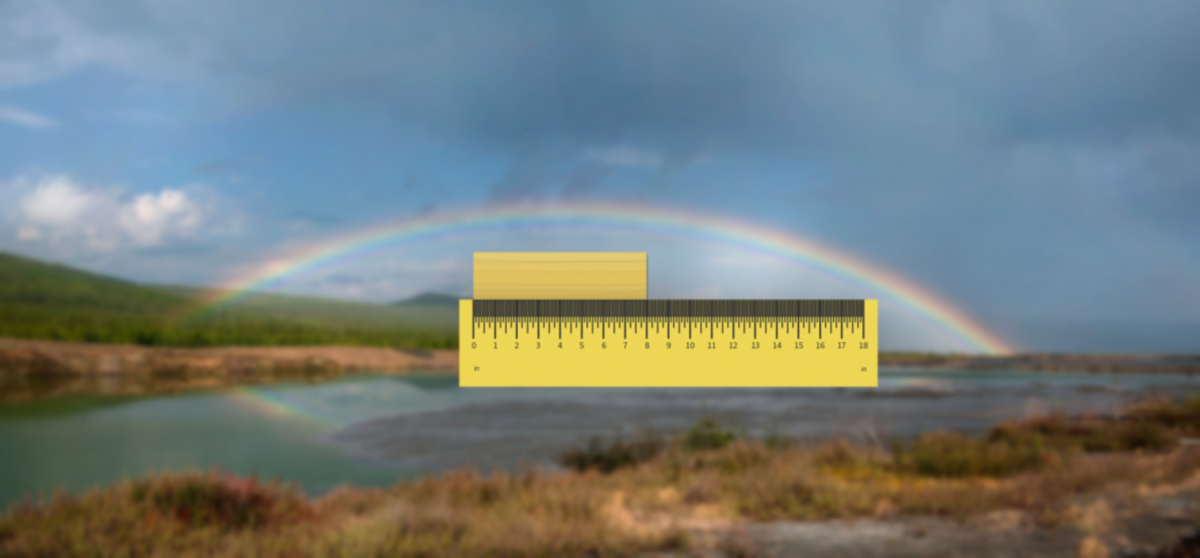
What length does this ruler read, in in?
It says 8 in
